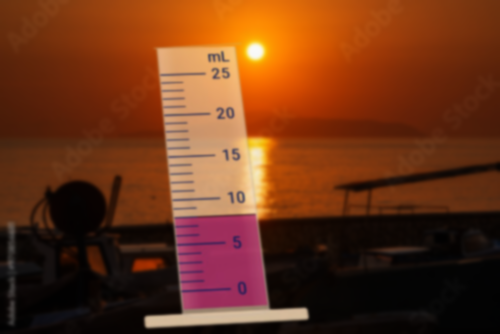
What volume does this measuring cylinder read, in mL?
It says 8 mL
